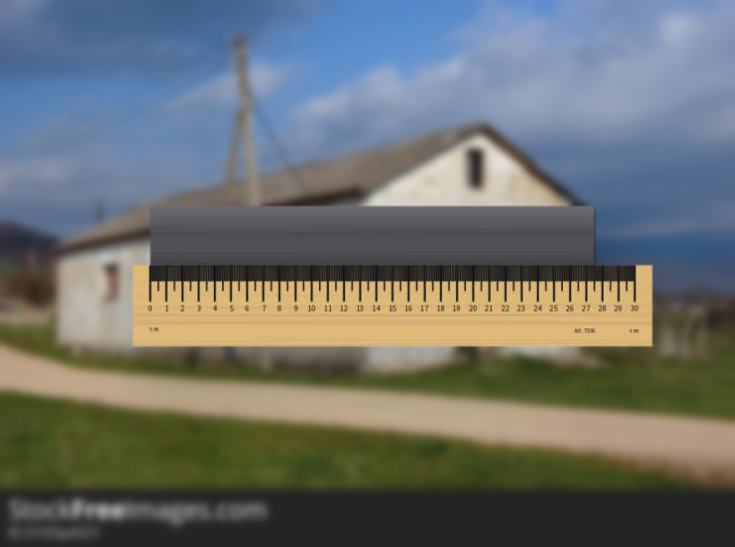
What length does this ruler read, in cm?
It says 27.5 cm
